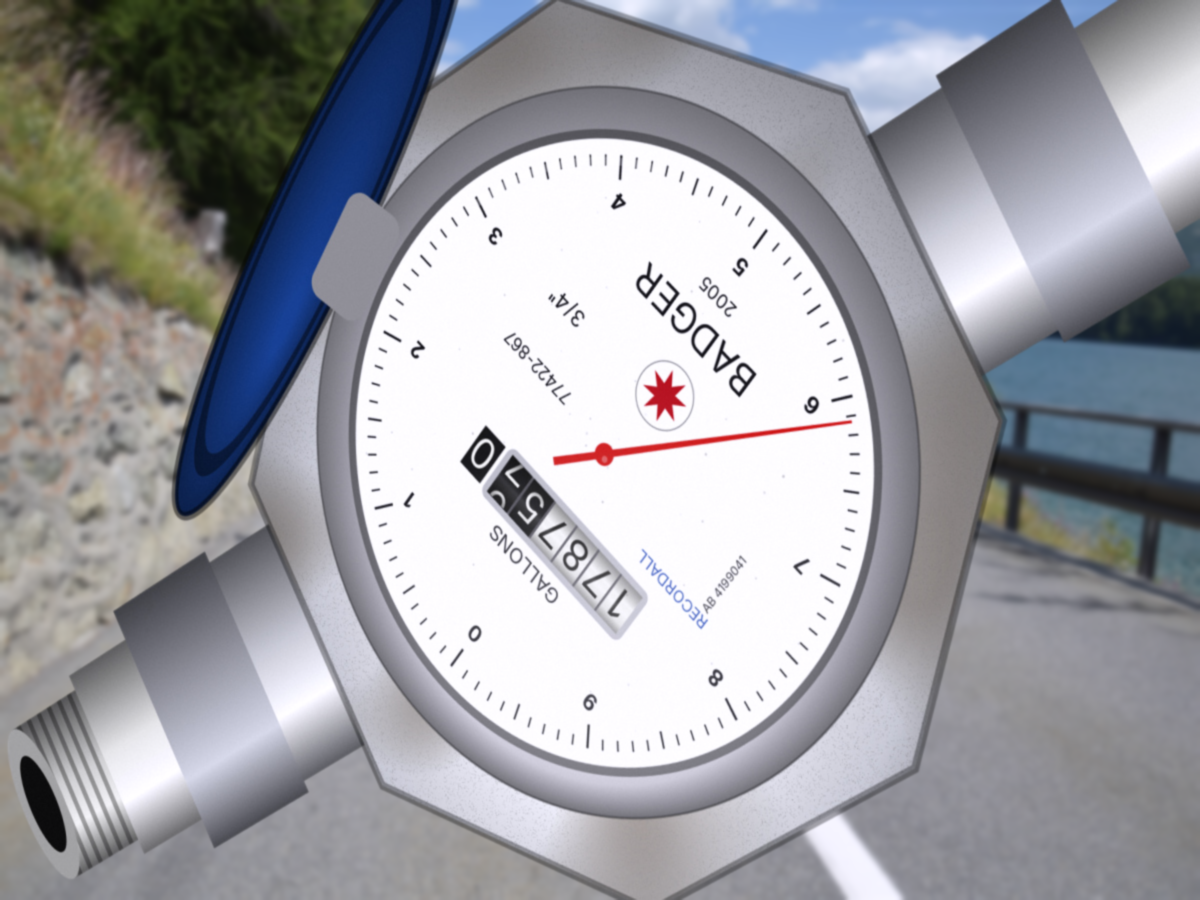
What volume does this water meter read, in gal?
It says 1787566.1 gal
